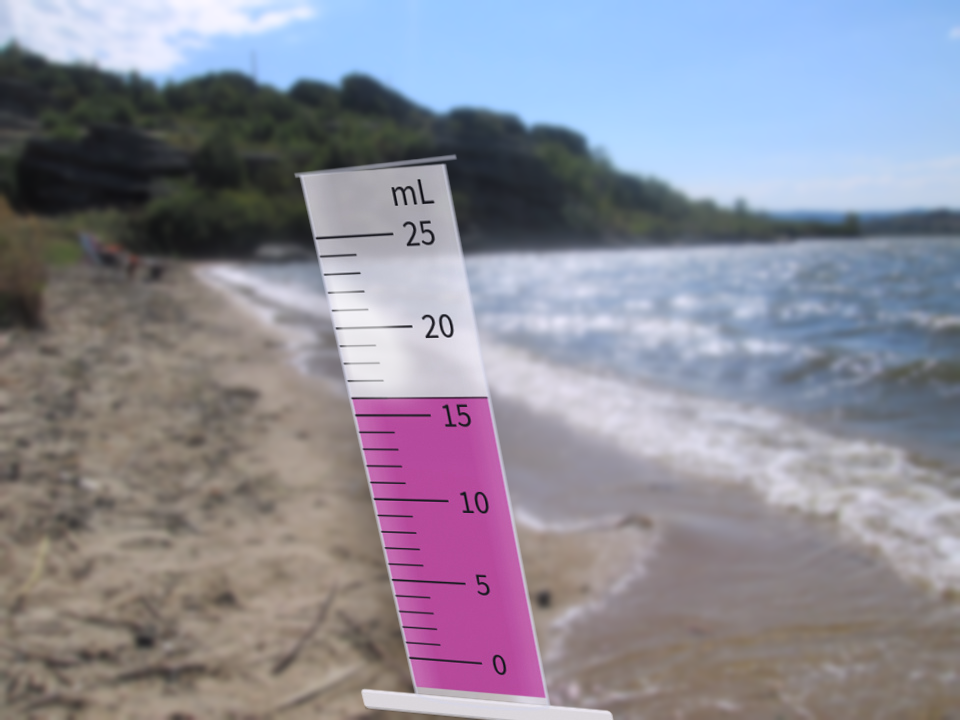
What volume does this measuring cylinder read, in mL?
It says 16 mL
